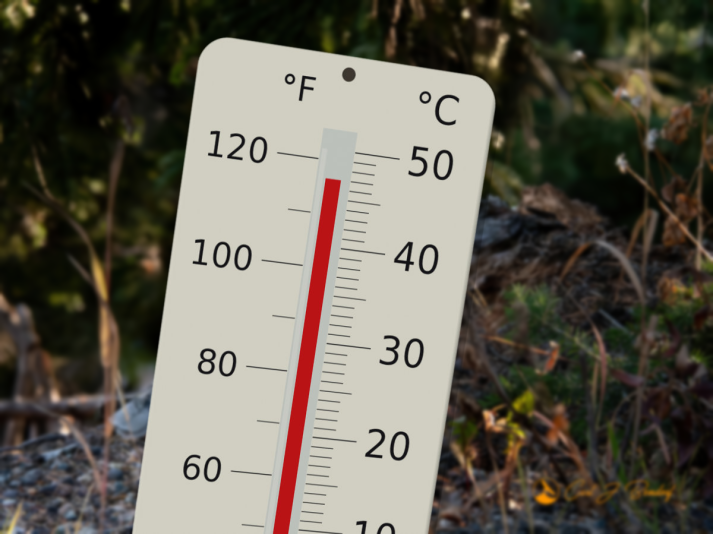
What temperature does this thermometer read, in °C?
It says 47 °C
